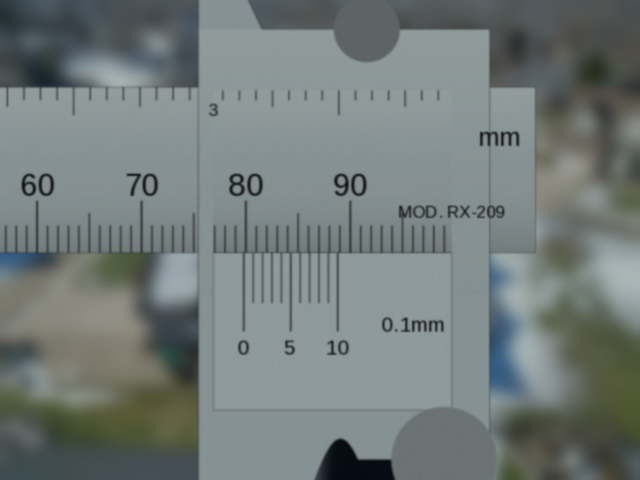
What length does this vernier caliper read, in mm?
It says 79.8 mm
